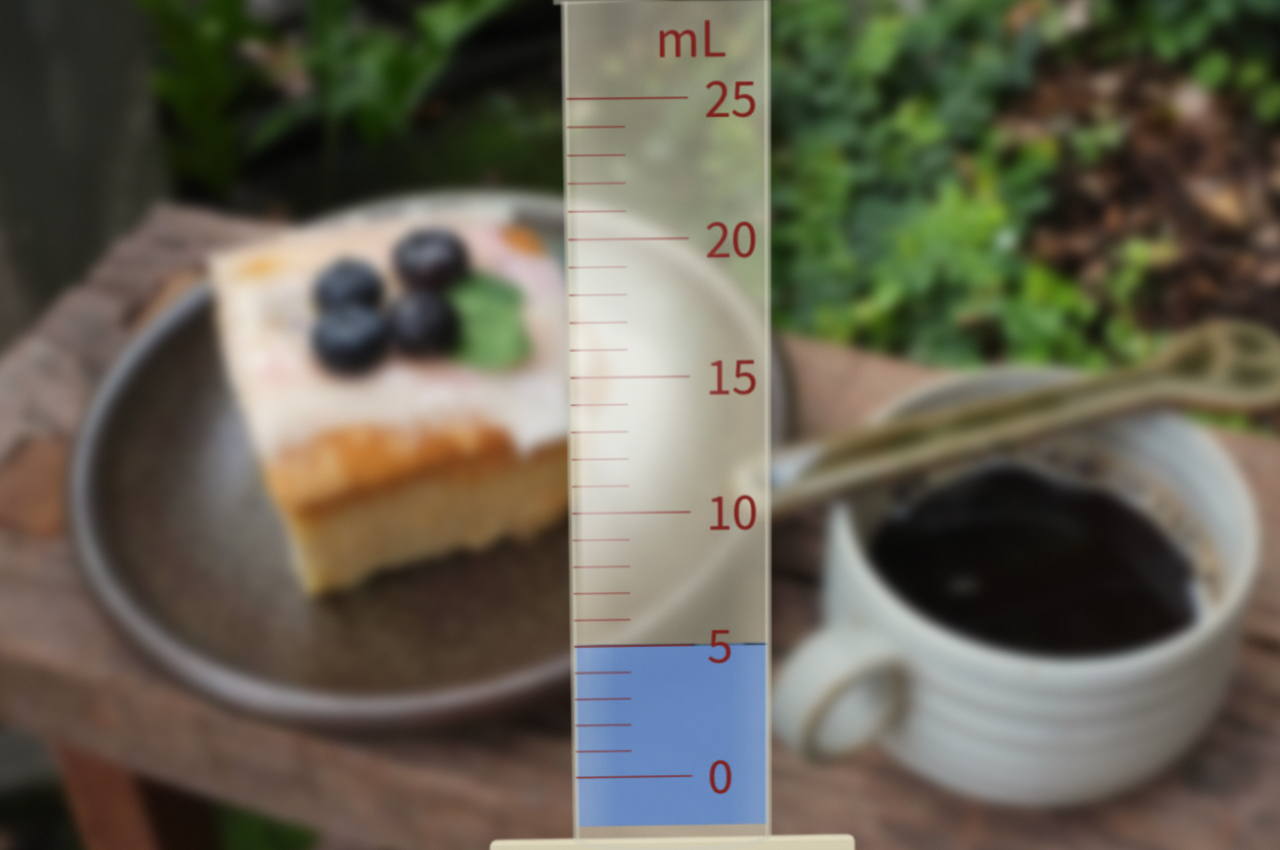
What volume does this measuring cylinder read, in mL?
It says 5 mL
